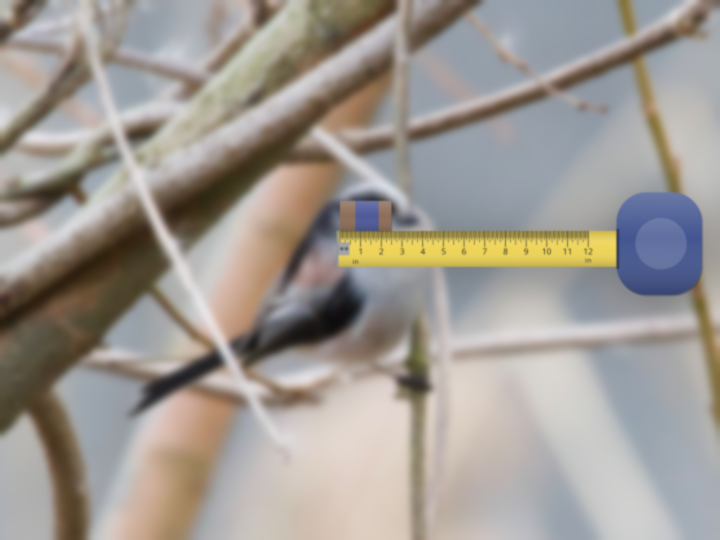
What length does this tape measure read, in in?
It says 2.5 in
